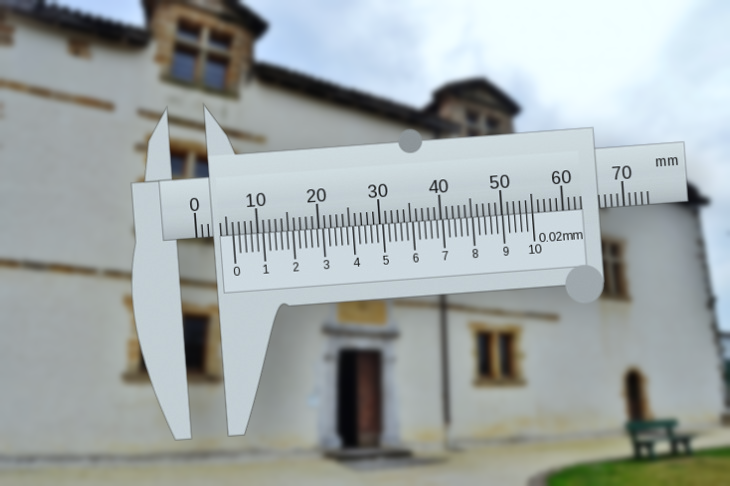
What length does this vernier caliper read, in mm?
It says 6.0 mm
